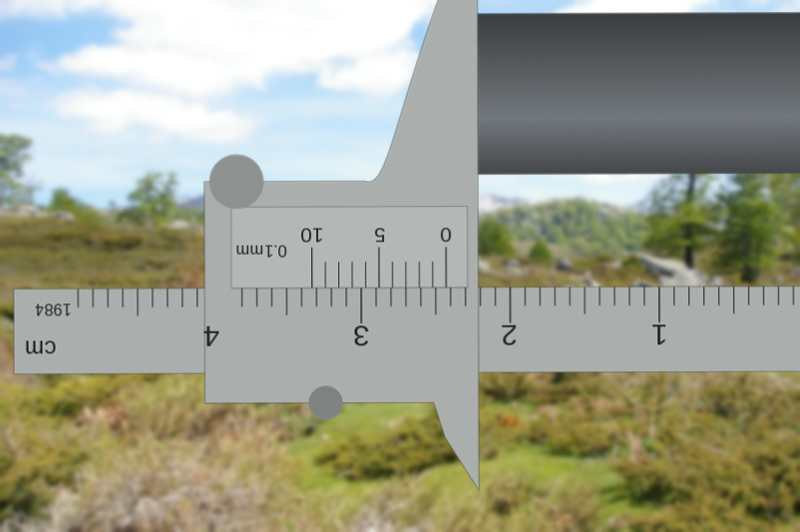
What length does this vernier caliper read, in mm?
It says 24.3 mm
